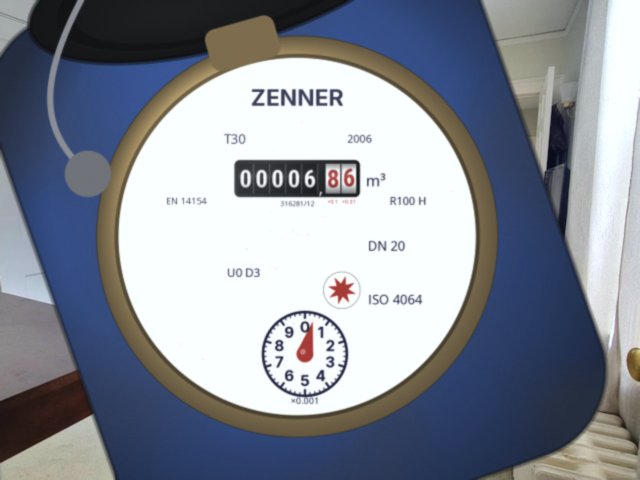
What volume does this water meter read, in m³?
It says 6.860 m³
